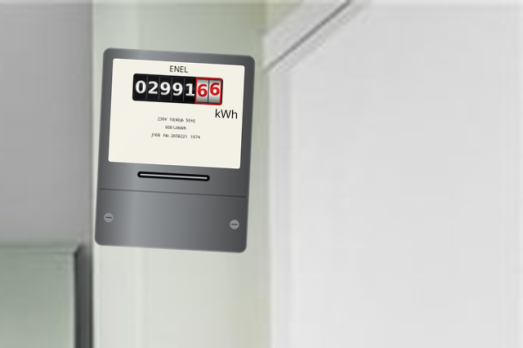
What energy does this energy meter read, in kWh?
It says 2991.66 kWh
